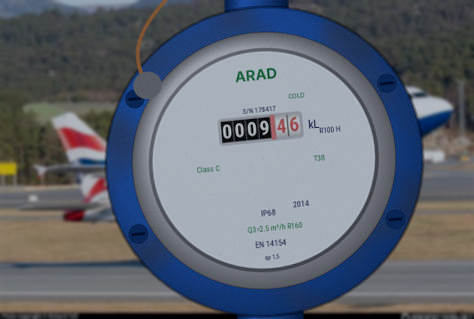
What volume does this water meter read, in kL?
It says 9.46 kL
